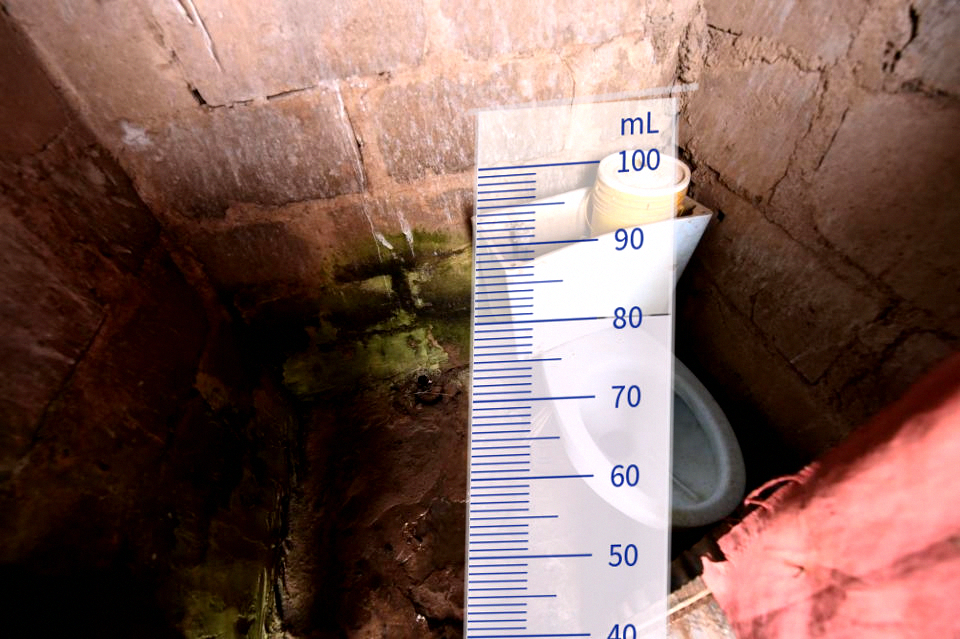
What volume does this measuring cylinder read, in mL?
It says 80 mL
